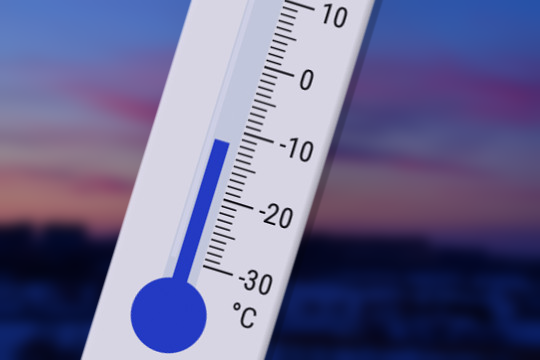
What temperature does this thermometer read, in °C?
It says -12 °C
